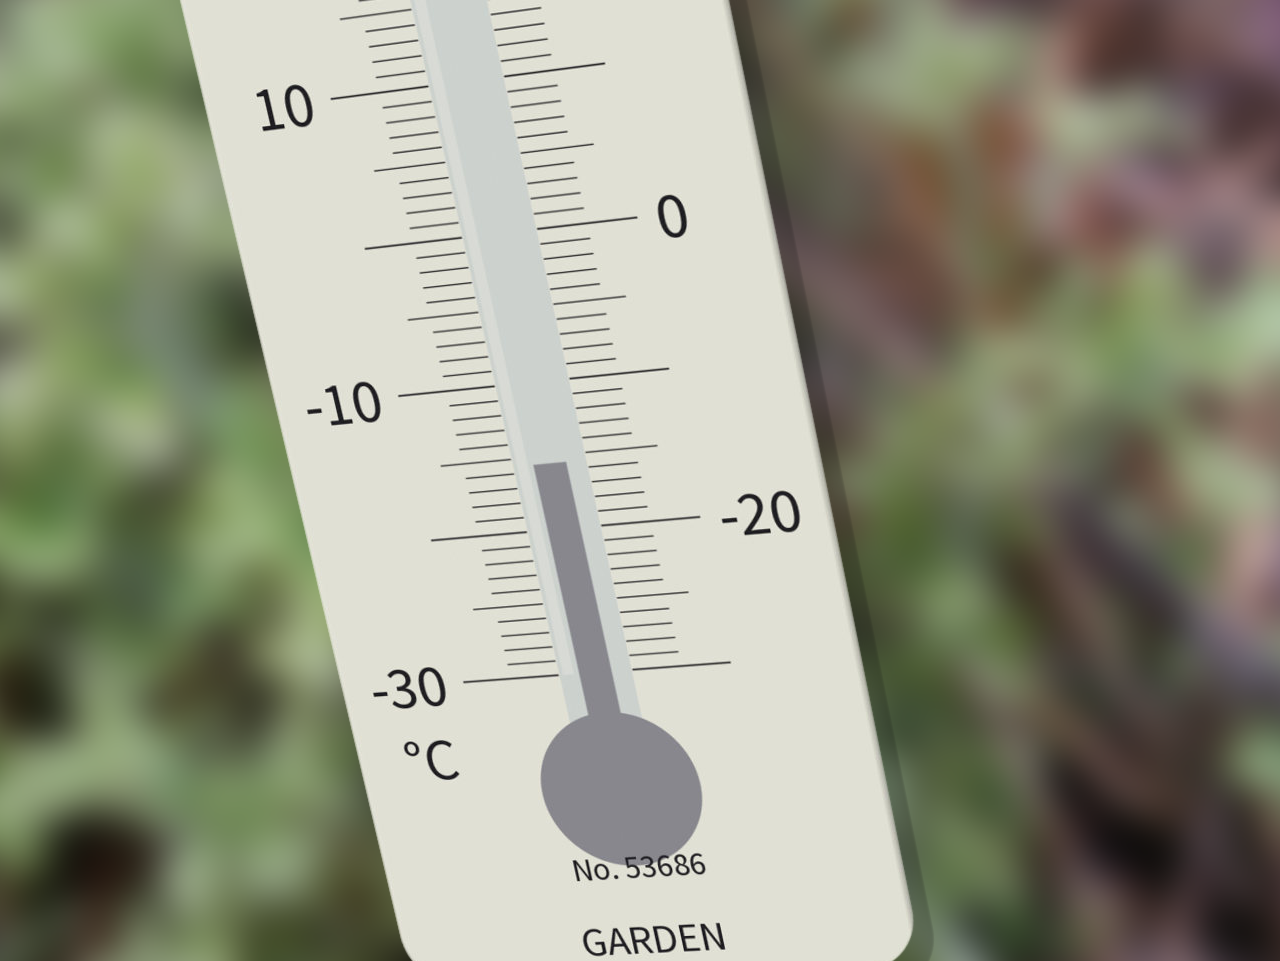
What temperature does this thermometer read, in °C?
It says -15.5 °C
